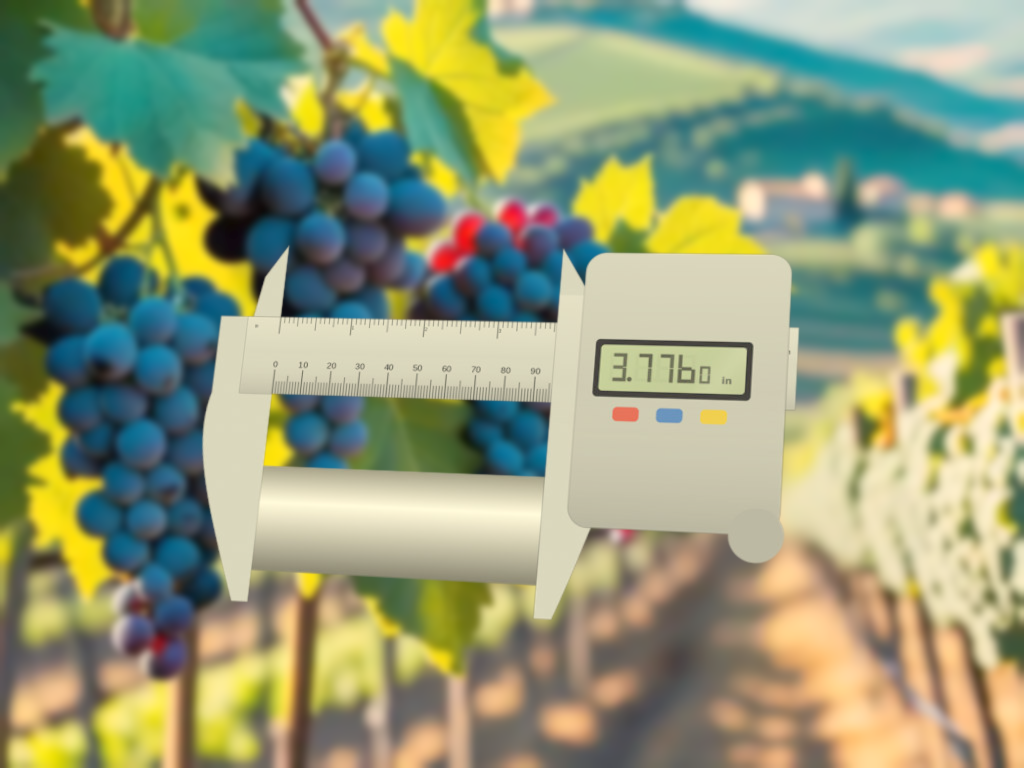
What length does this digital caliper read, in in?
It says 3.7760 in
